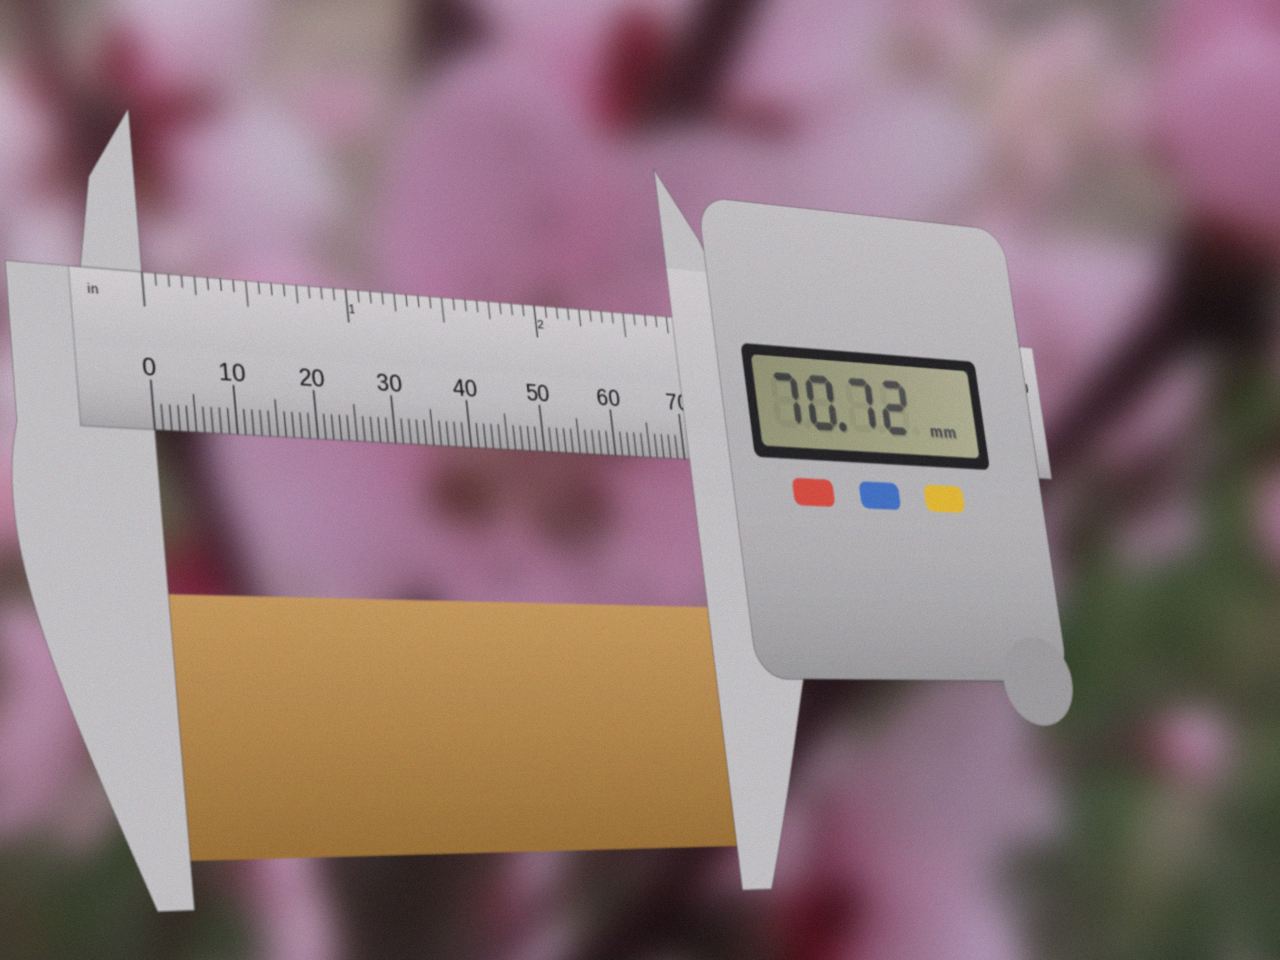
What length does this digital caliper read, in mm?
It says 70.72 mm
